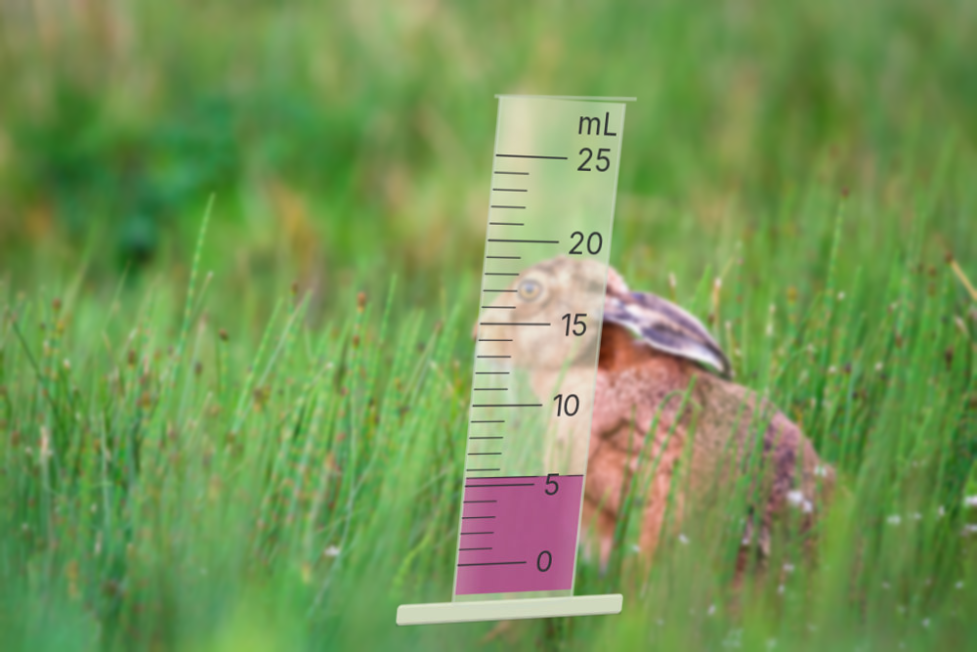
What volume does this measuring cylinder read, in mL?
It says 5.5 mL
